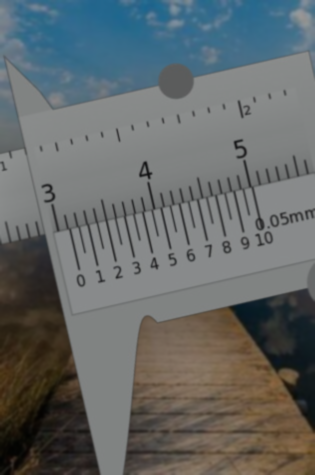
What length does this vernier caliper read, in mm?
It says 31.2 mm
